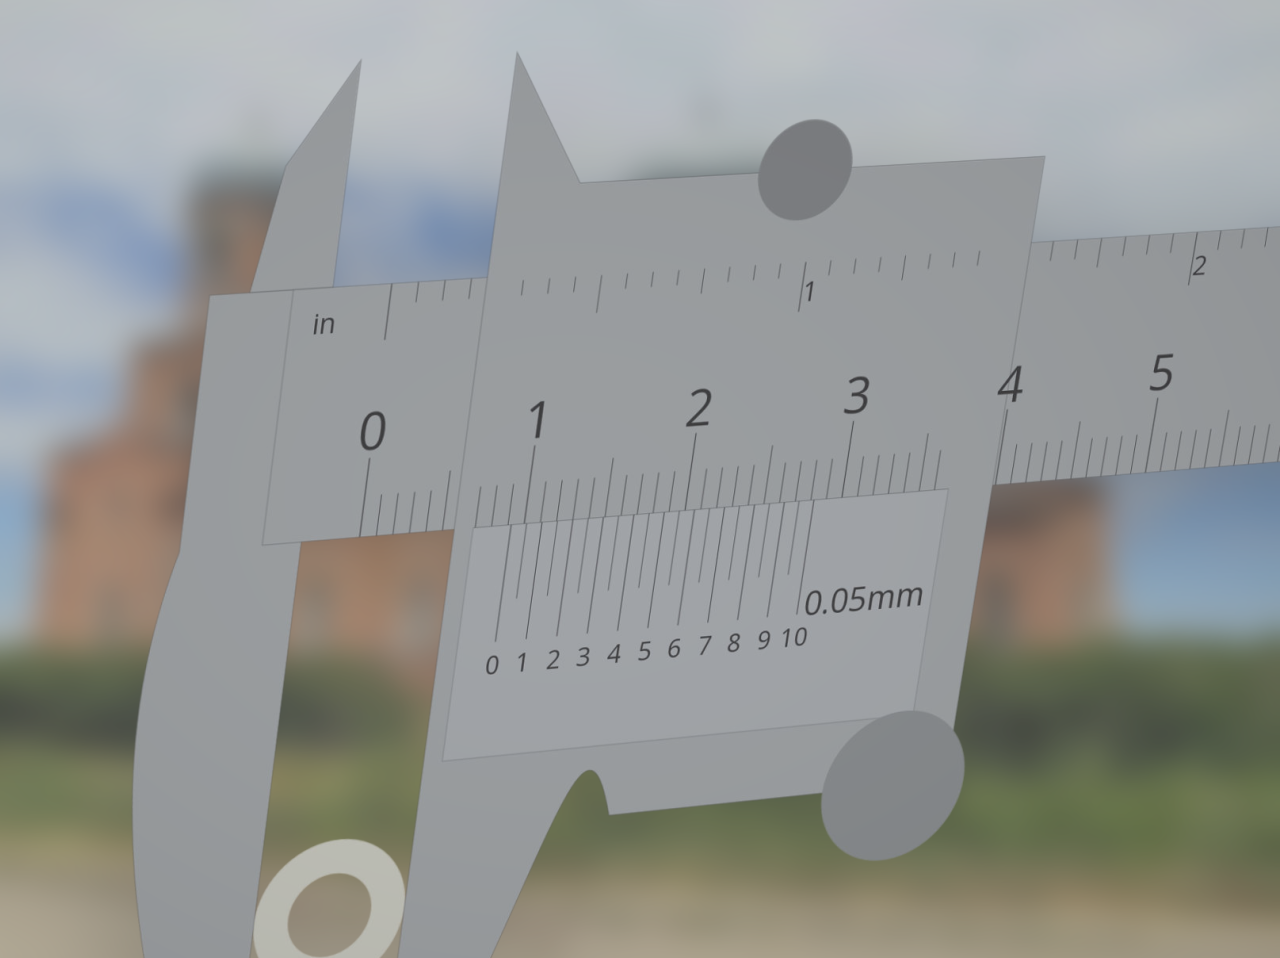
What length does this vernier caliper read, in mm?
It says 9.2 mm
